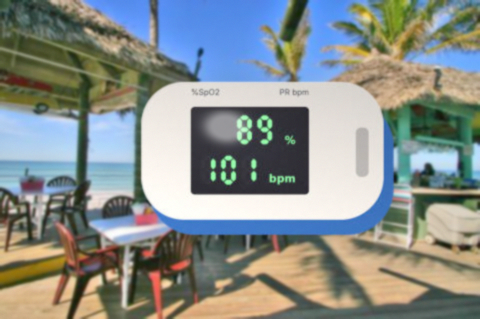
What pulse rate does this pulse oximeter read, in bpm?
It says 101 bpm
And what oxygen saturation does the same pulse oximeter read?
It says 89 %
